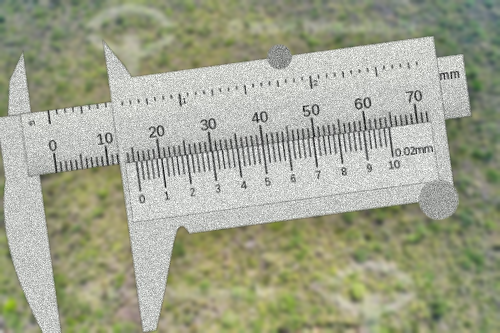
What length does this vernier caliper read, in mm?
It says 15.5 mm
